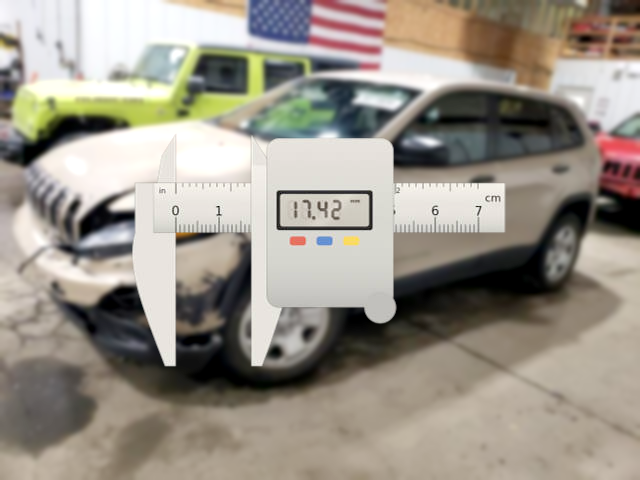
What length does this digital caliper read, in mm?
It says 17.42 mm
